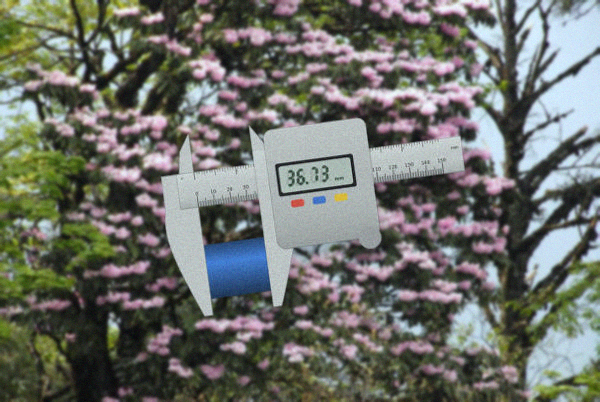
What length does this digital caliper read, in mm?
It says 36.73 mm
